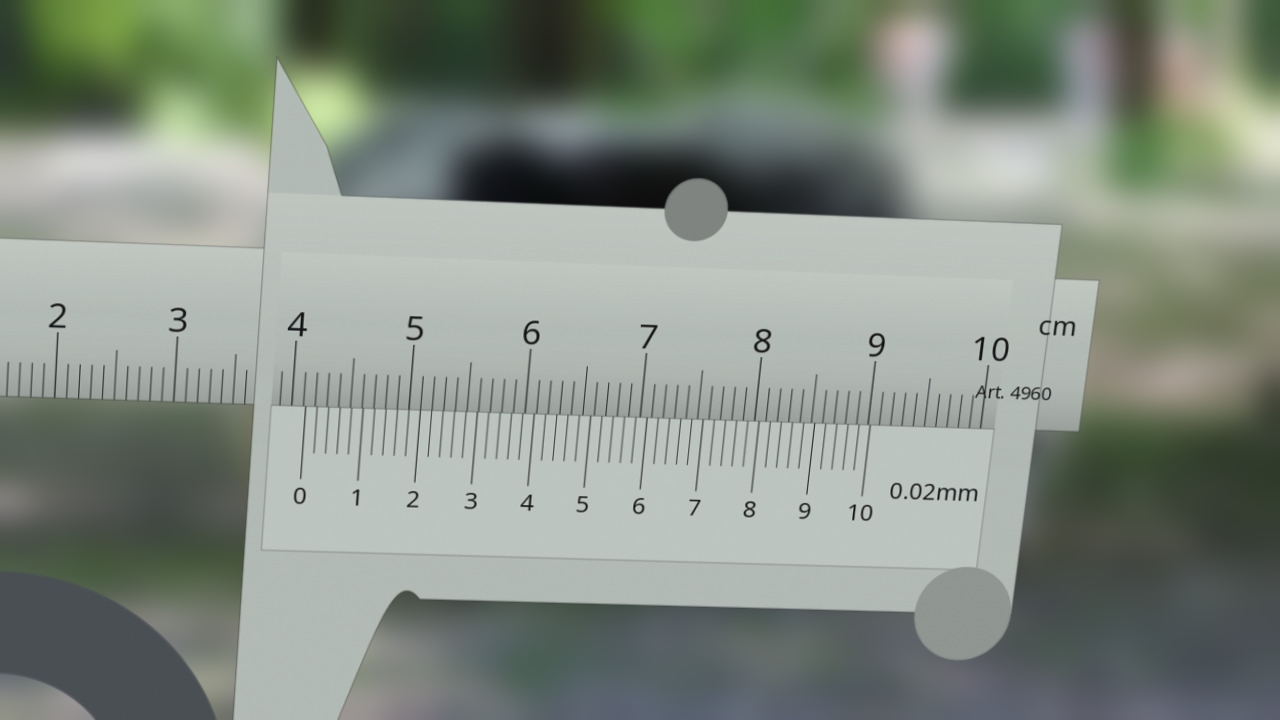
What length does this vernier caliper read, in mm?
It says 41.2 mm
